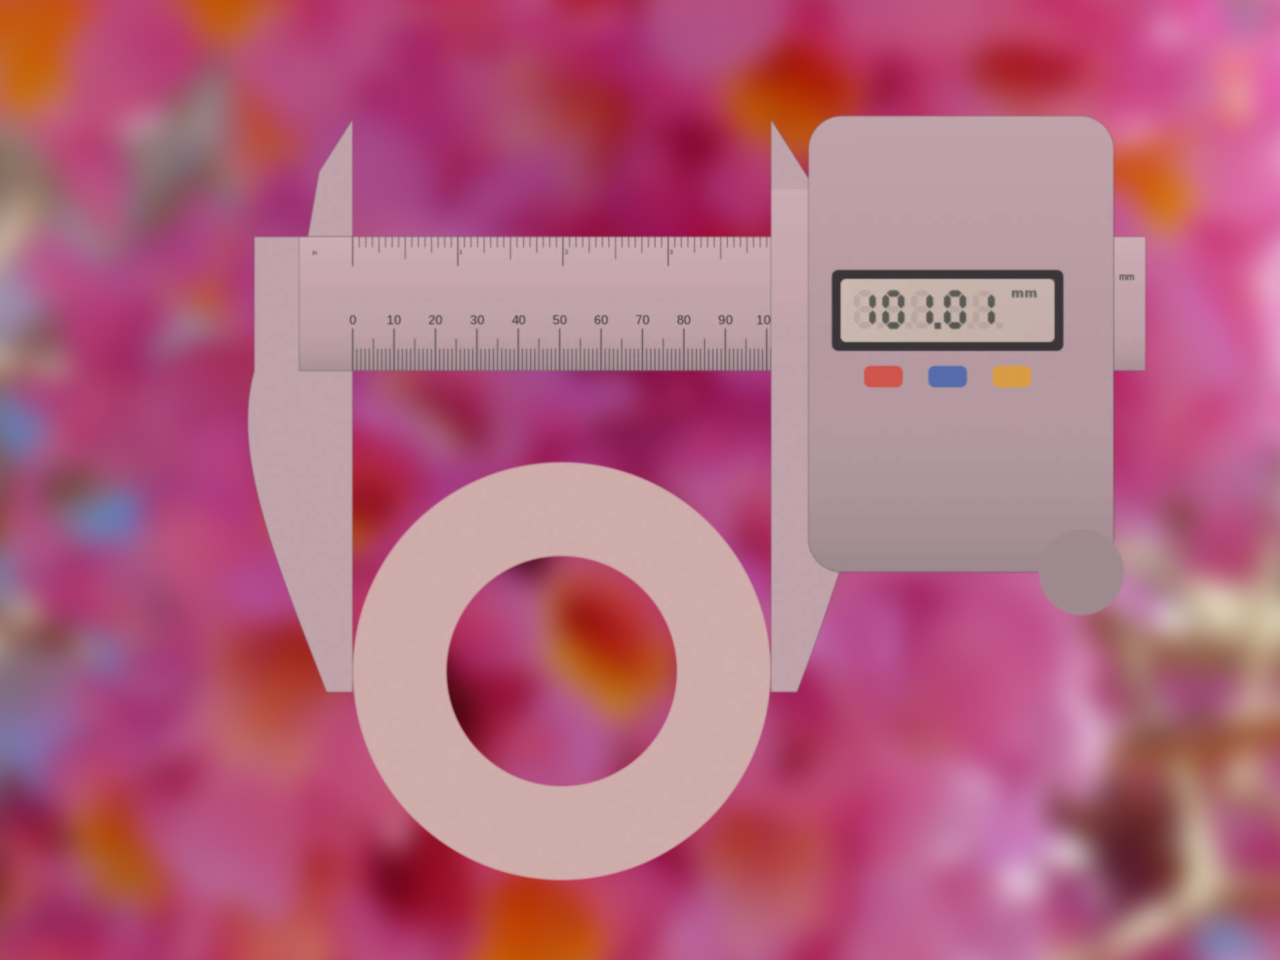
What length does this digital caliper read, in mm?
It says 101.01 mm
